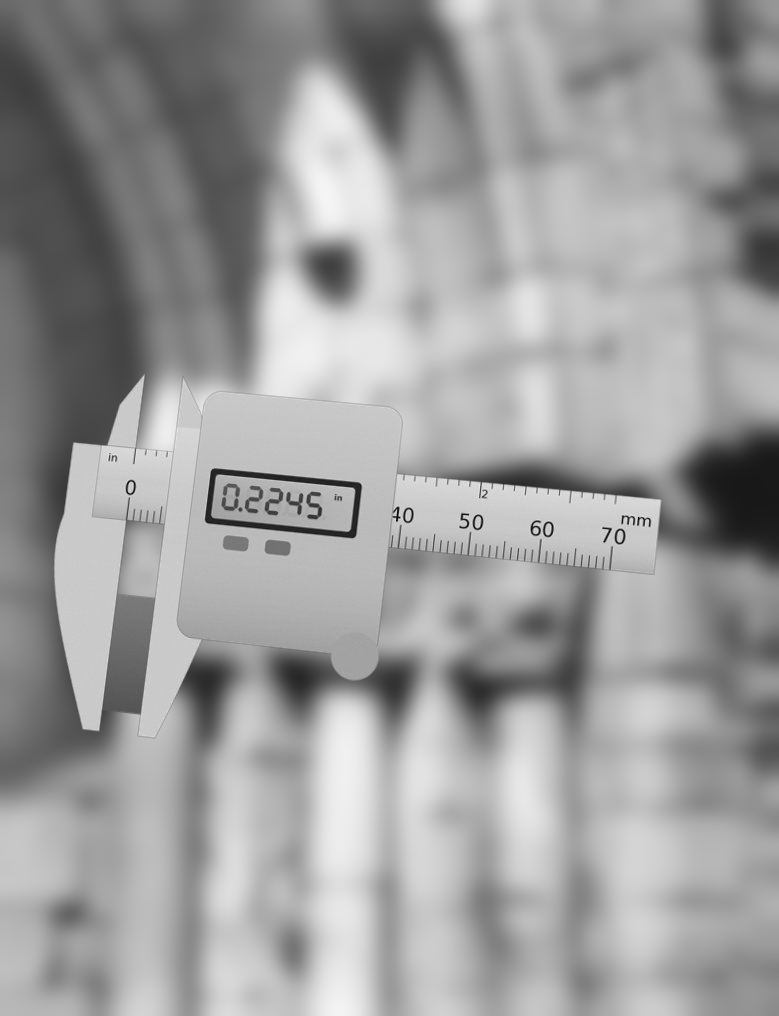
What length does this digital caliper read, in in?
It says 0.2245 in
